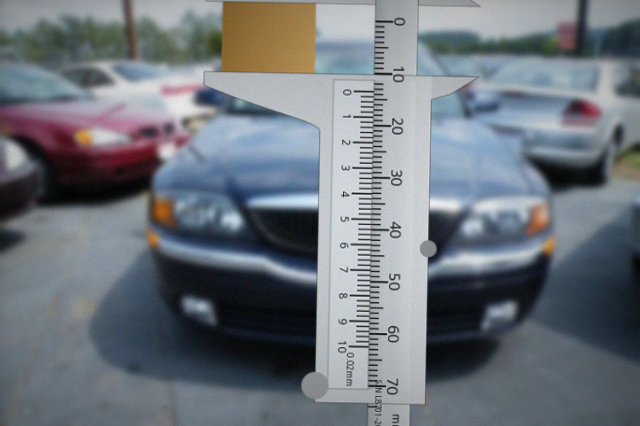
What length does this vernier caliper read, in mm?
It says 13.5 mm
